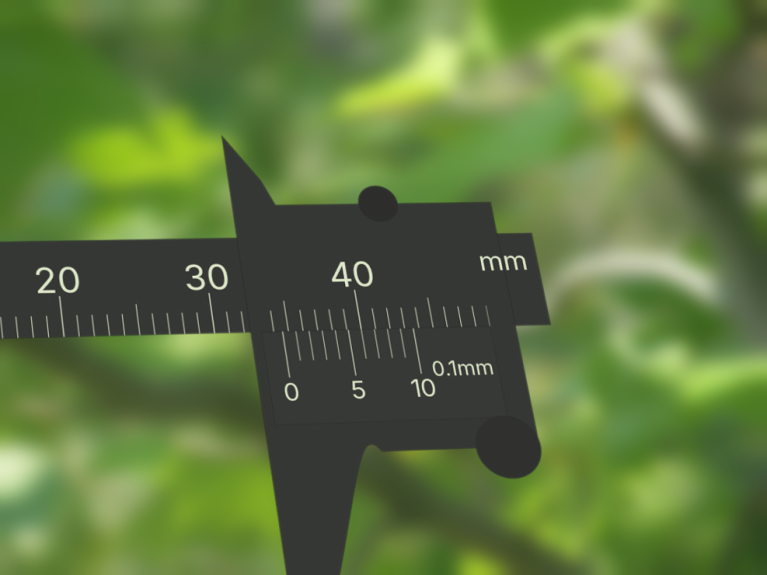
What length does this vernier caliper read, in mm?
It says 34.6 mm
